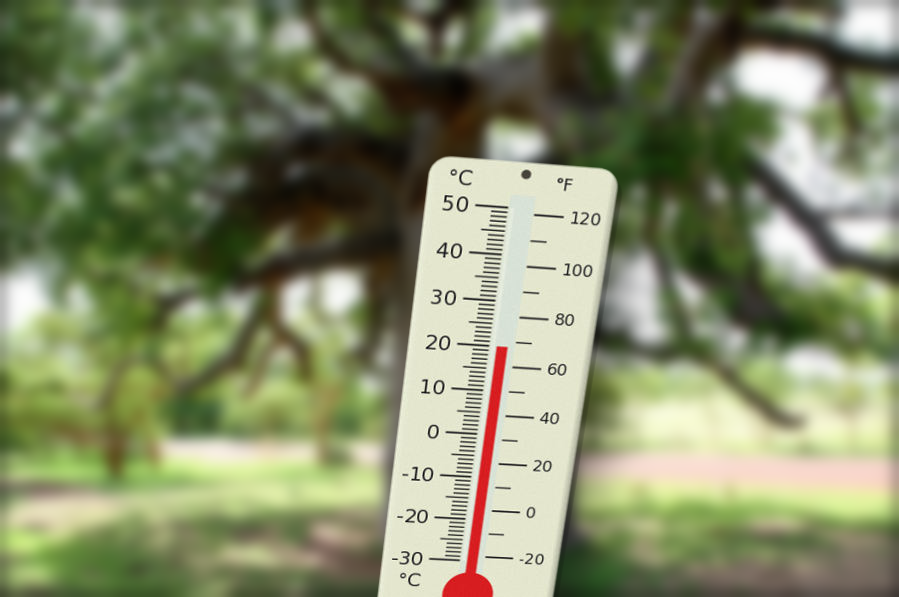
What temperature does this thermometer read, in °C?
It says 20 °C
